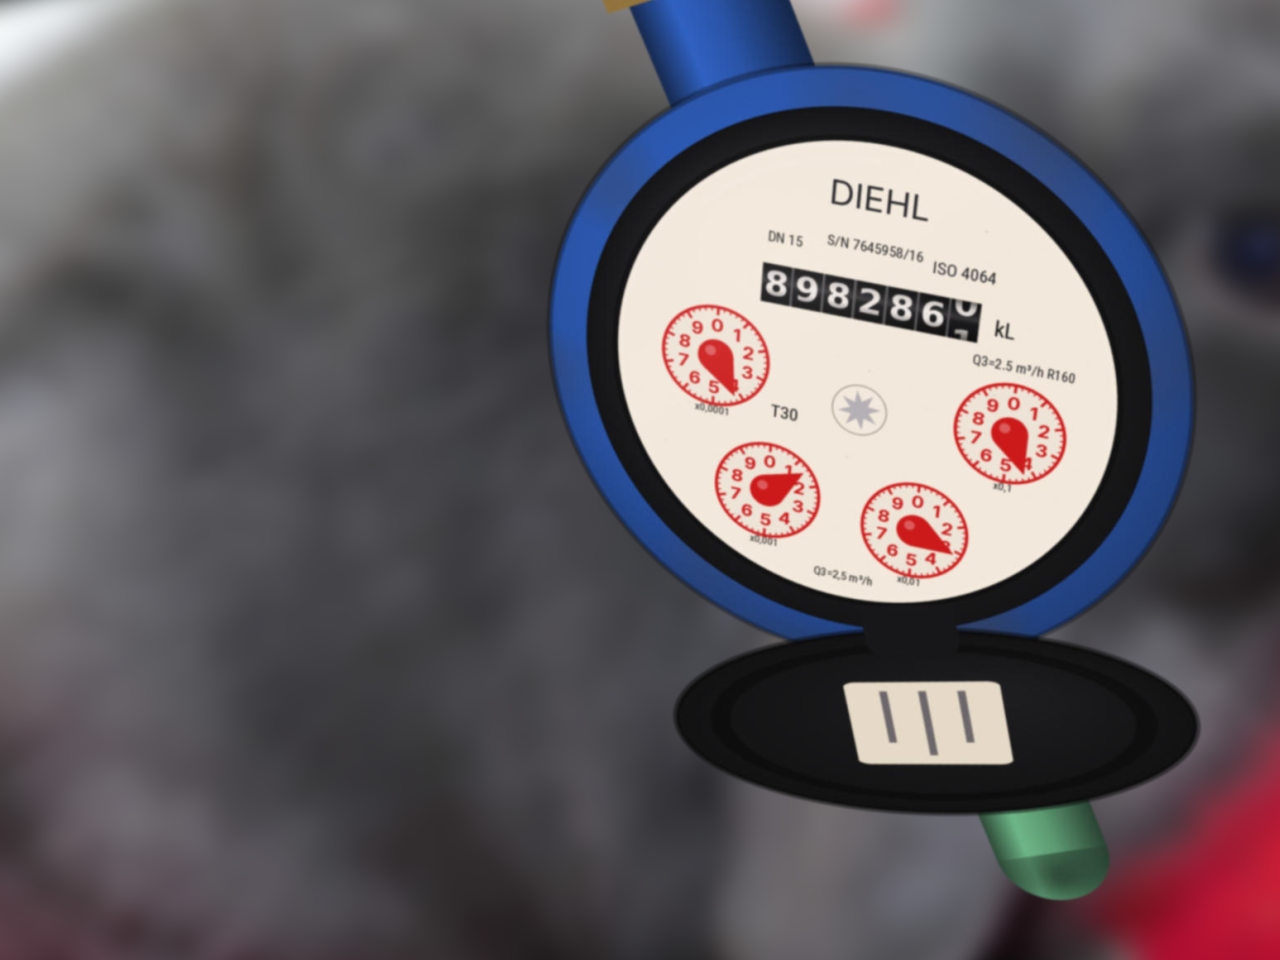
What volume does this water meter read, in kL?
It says 8982860.4314 kL
